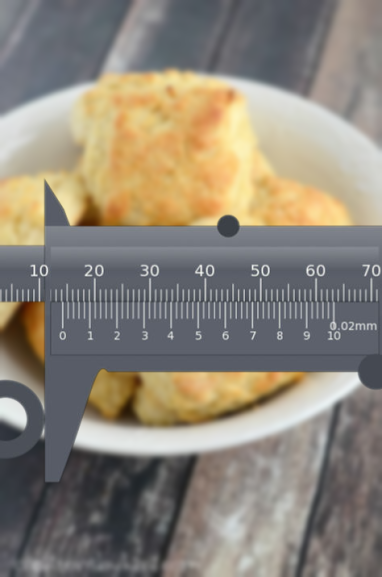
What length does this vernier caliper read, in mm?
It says 14.2 mm
